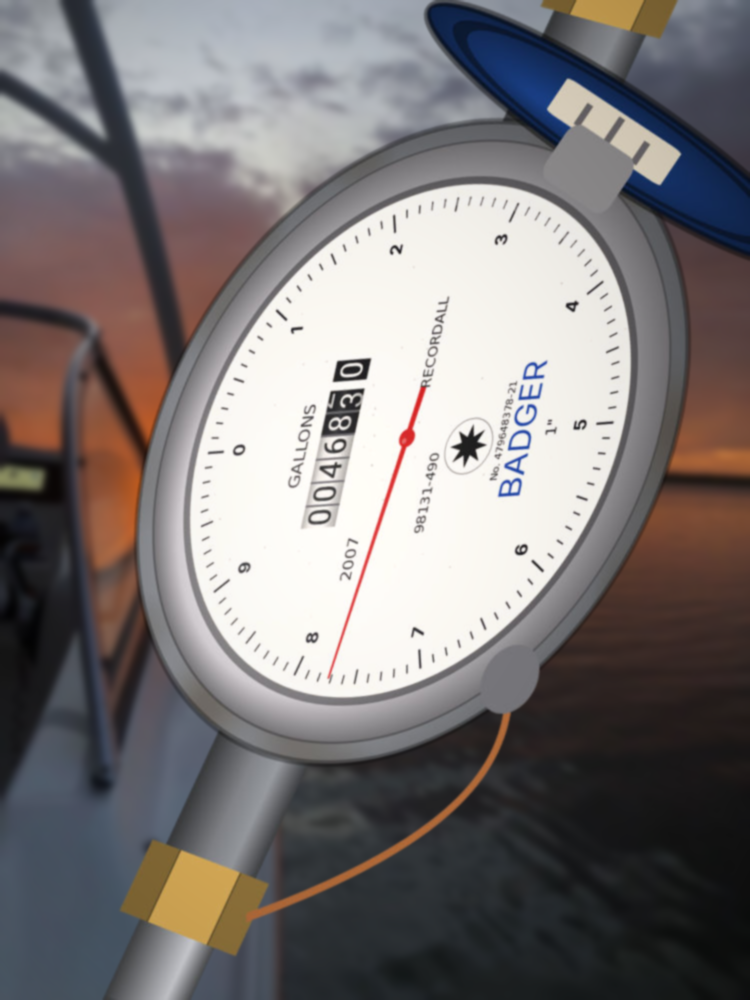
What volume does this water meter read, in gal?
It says 46827.7 gal
